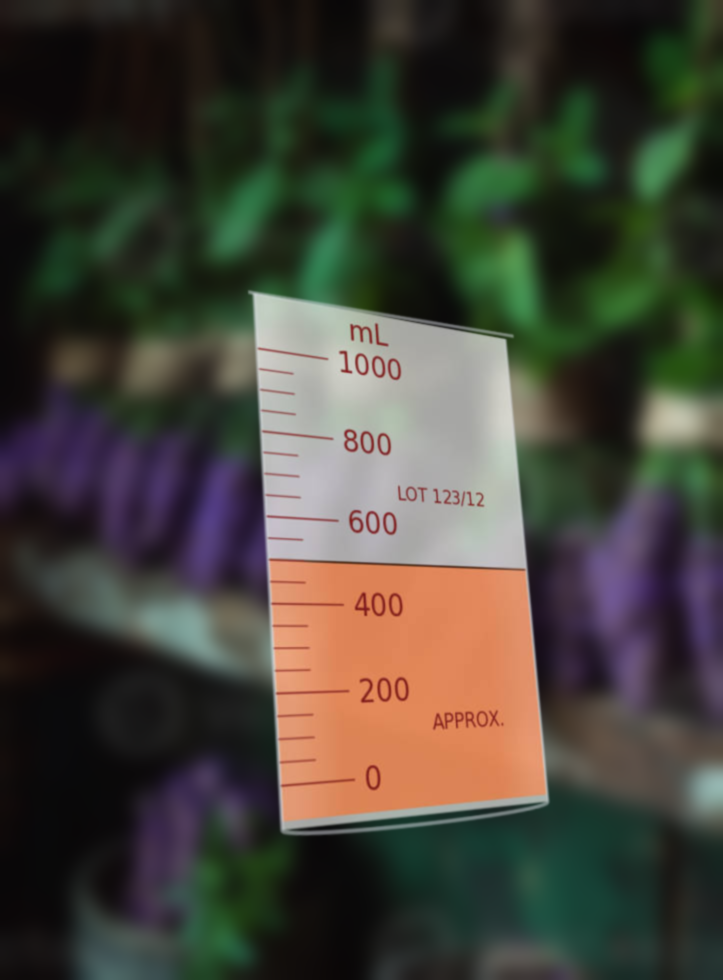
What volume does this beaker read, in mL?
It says 500 mL
